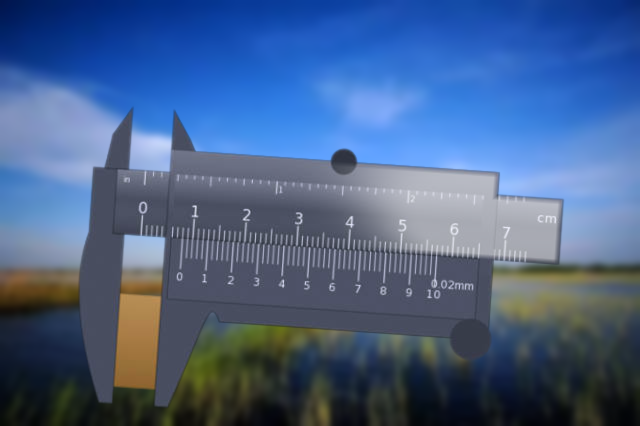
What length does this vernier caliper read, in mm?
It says 8.0 mm
